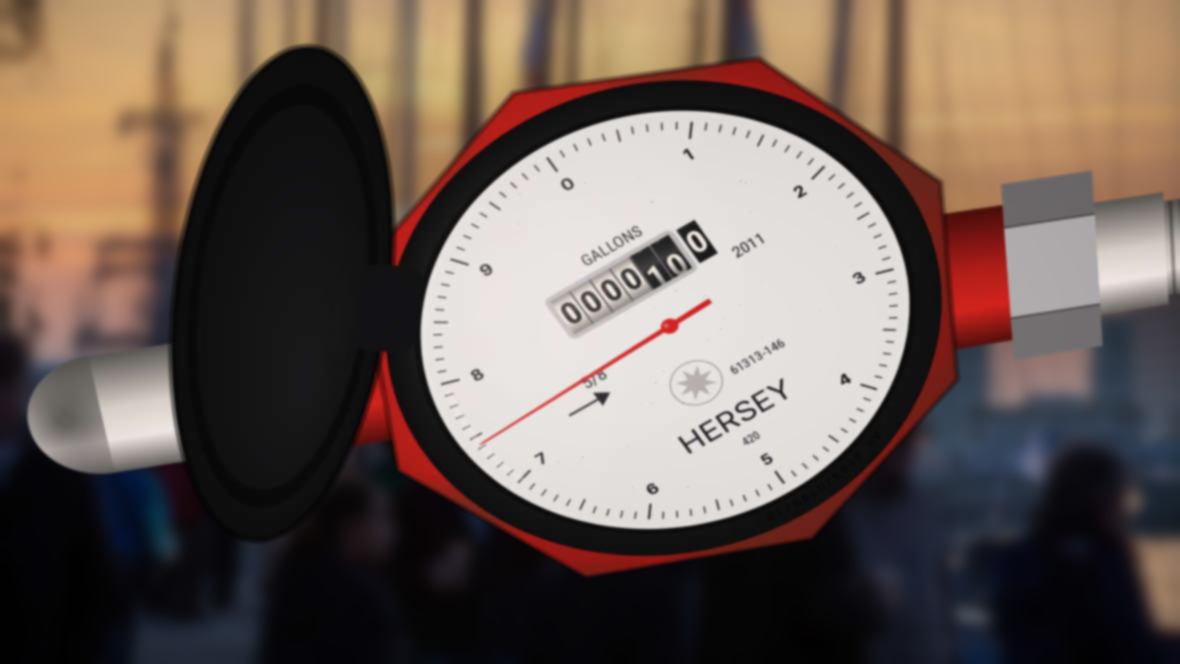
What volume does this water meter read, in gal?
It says 97.4 gal
